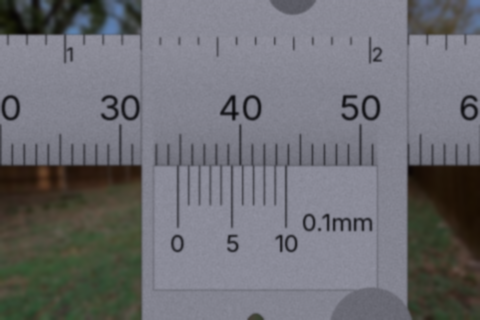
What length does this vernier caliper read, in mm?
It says 34.8 mm
